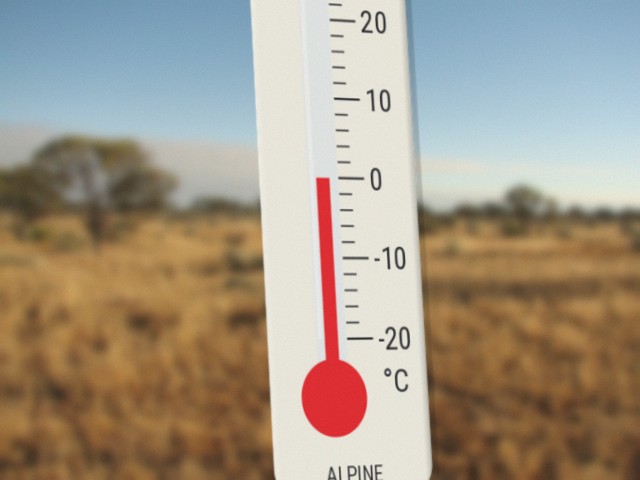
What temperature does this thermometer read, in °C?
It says 0 °C
